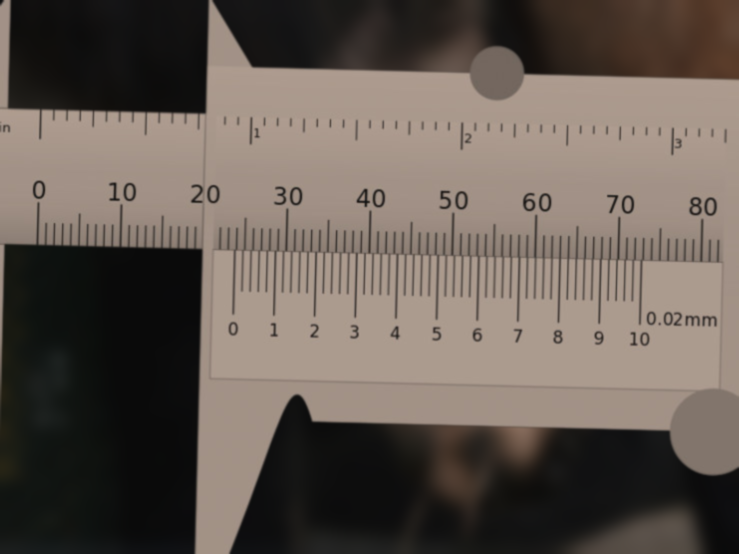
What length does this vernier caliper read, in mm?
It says 23.8 mm
